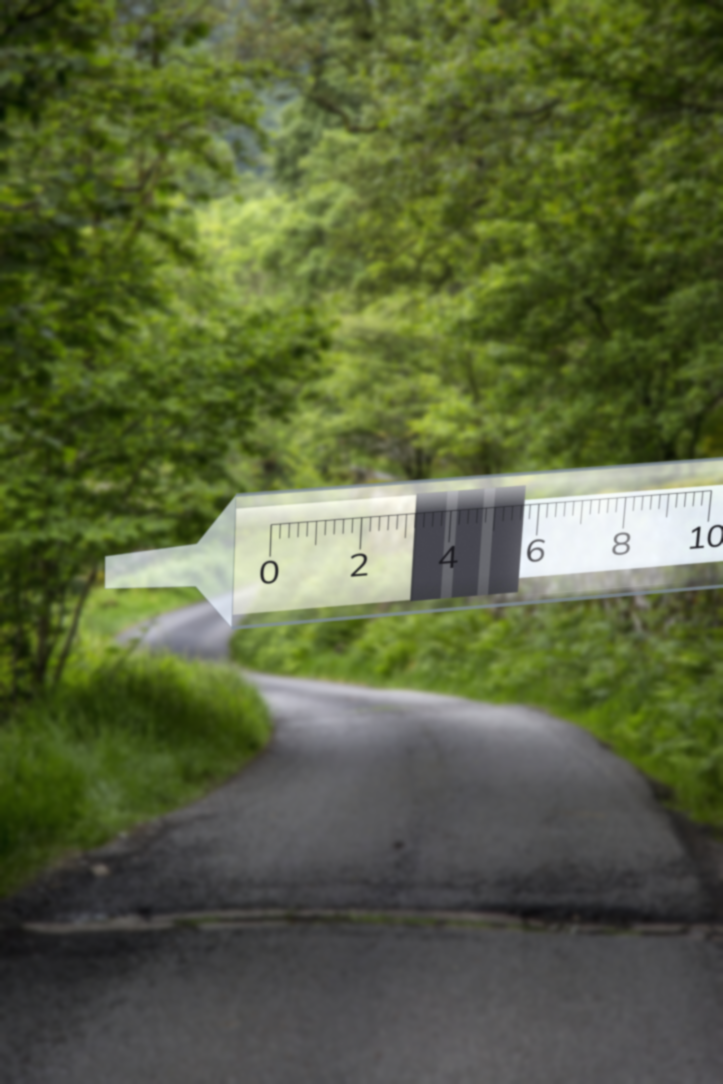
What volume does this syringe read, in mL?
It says 3.2 mL
